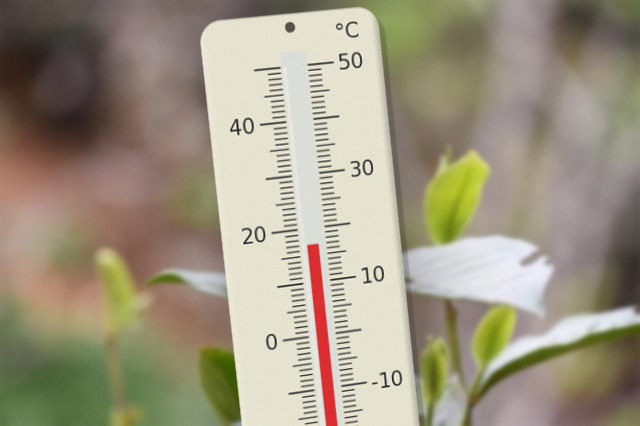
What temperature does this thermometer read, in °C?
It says 17 °C
